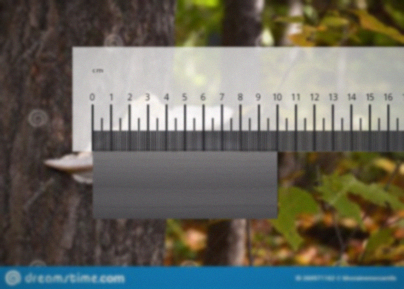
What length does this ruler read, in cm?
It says 10 cm
